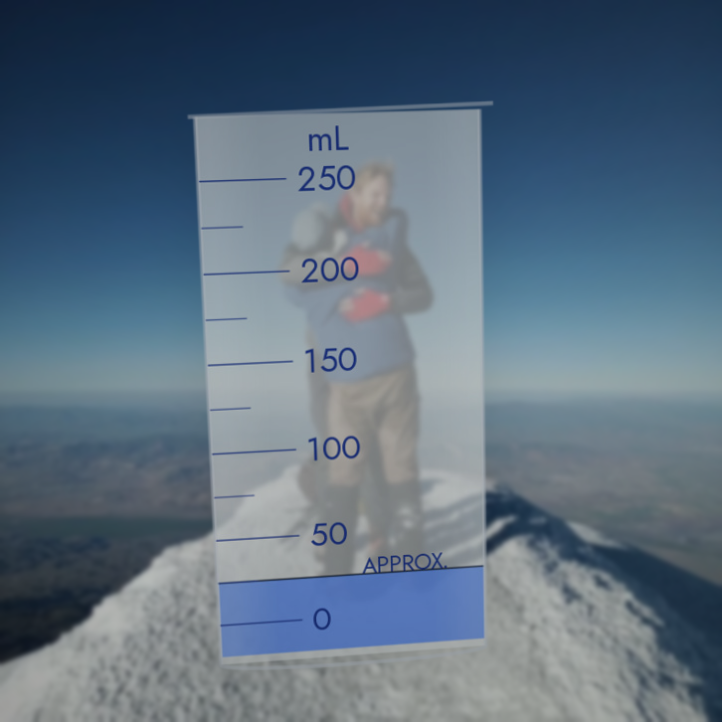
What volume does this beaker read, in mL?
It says 25 mL
